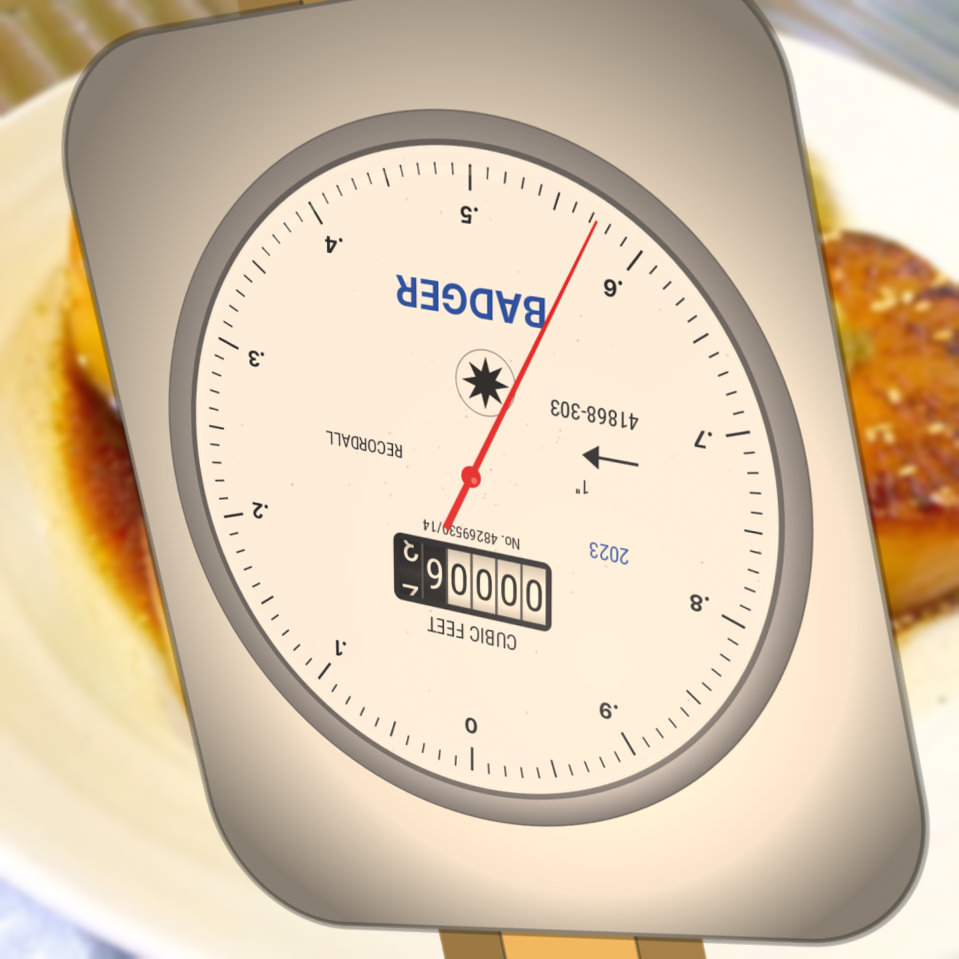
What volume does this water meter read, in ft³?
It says 62.57 ft³
